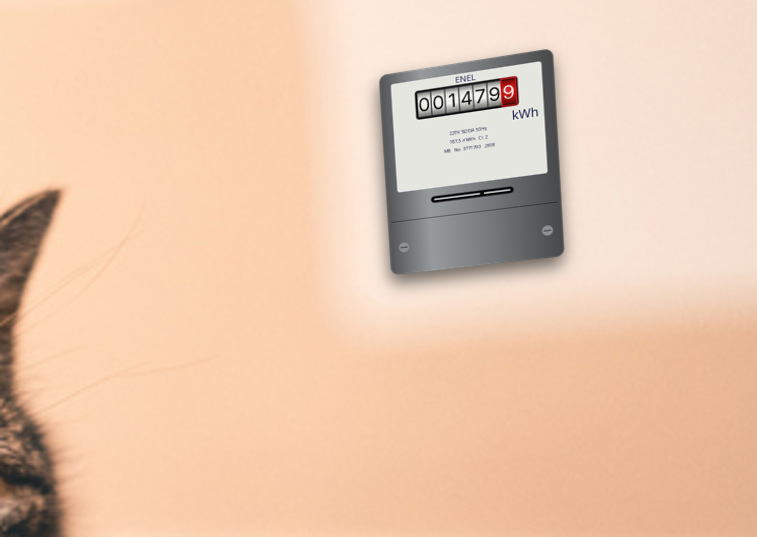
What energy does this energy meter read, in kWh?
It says 1479.9 kWh
